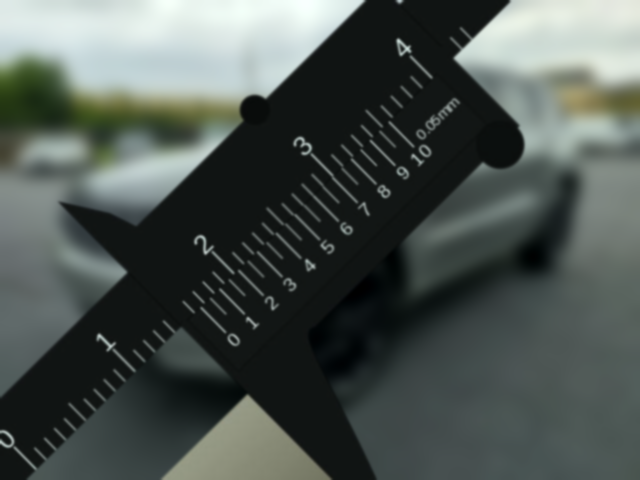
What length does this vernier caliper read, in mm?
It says 16.6 mm
